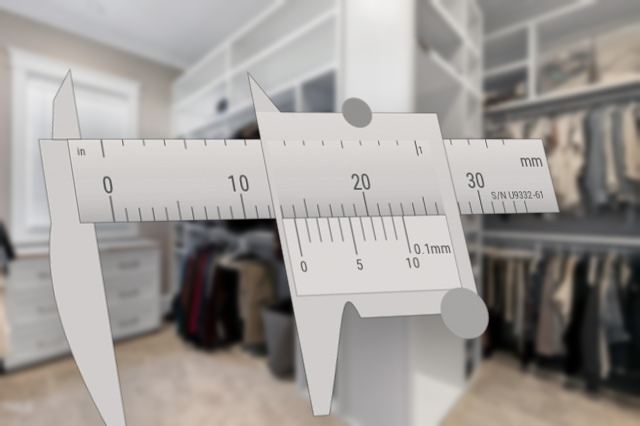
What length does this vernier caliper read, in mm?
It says 13.9 mm
